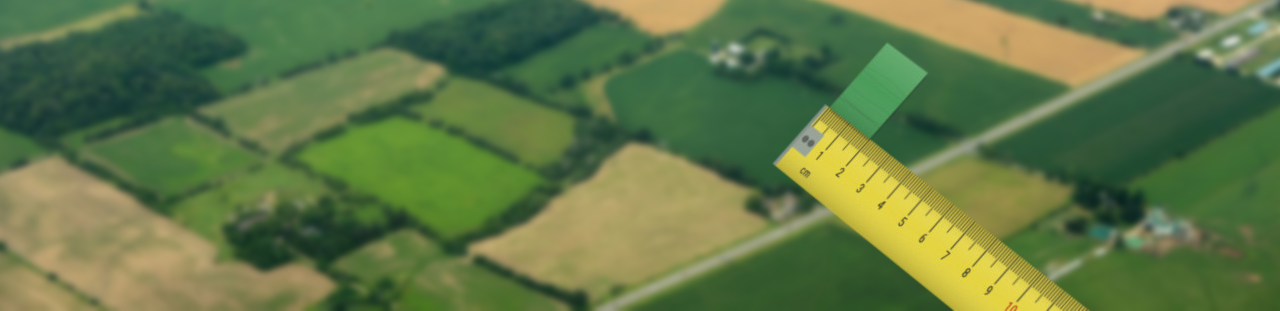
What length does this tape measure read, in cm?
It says 2 cm
